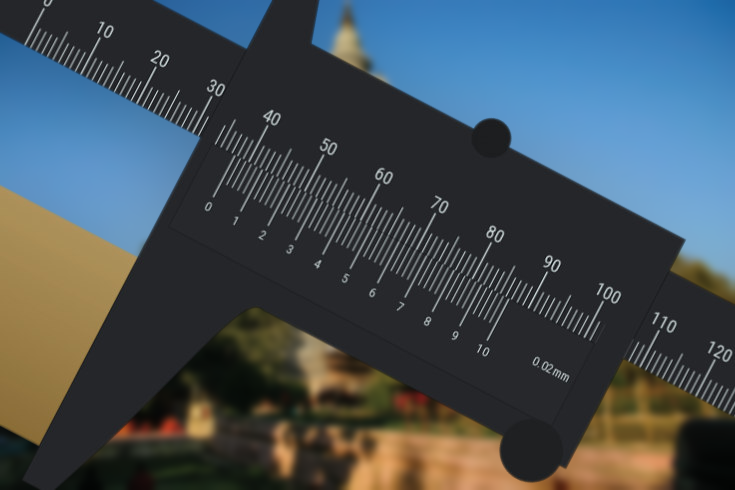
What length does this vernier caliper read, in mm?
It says 37.6 mm
